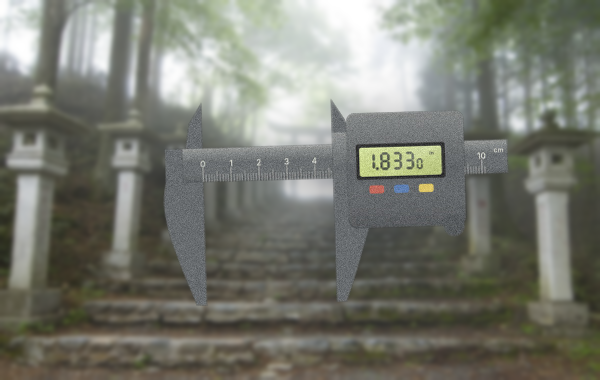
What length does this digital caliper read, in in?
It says 1.8330 in
